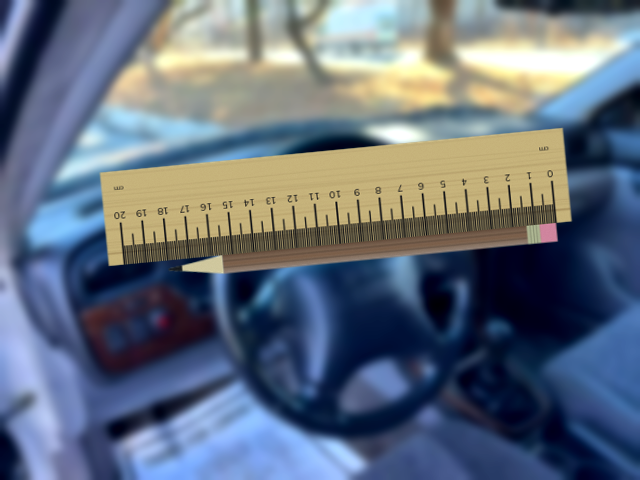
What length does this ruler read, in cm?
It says 18 cm
